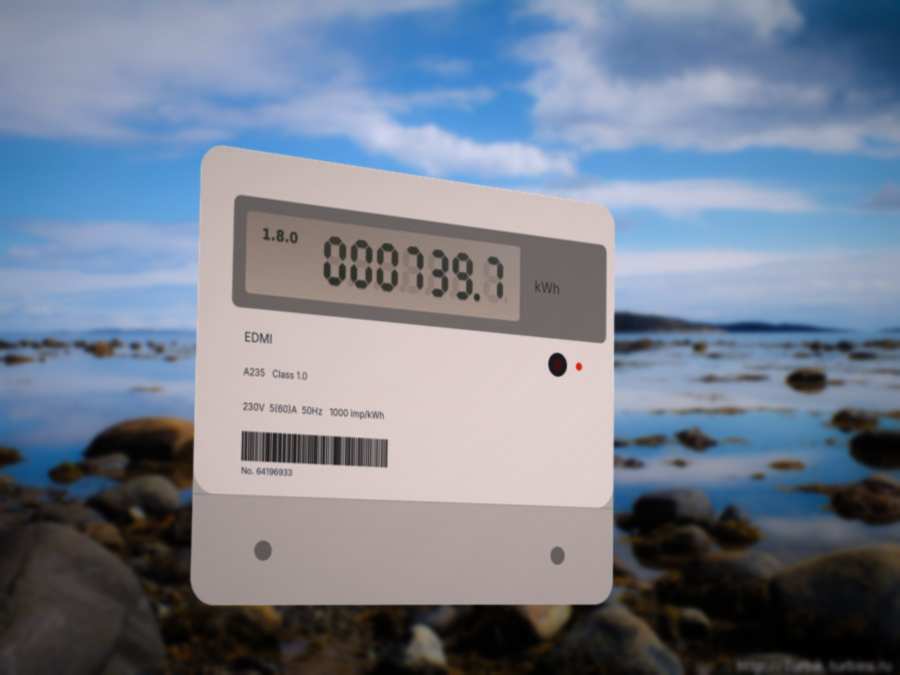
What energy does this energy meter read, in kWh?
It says 739.7 kWh
